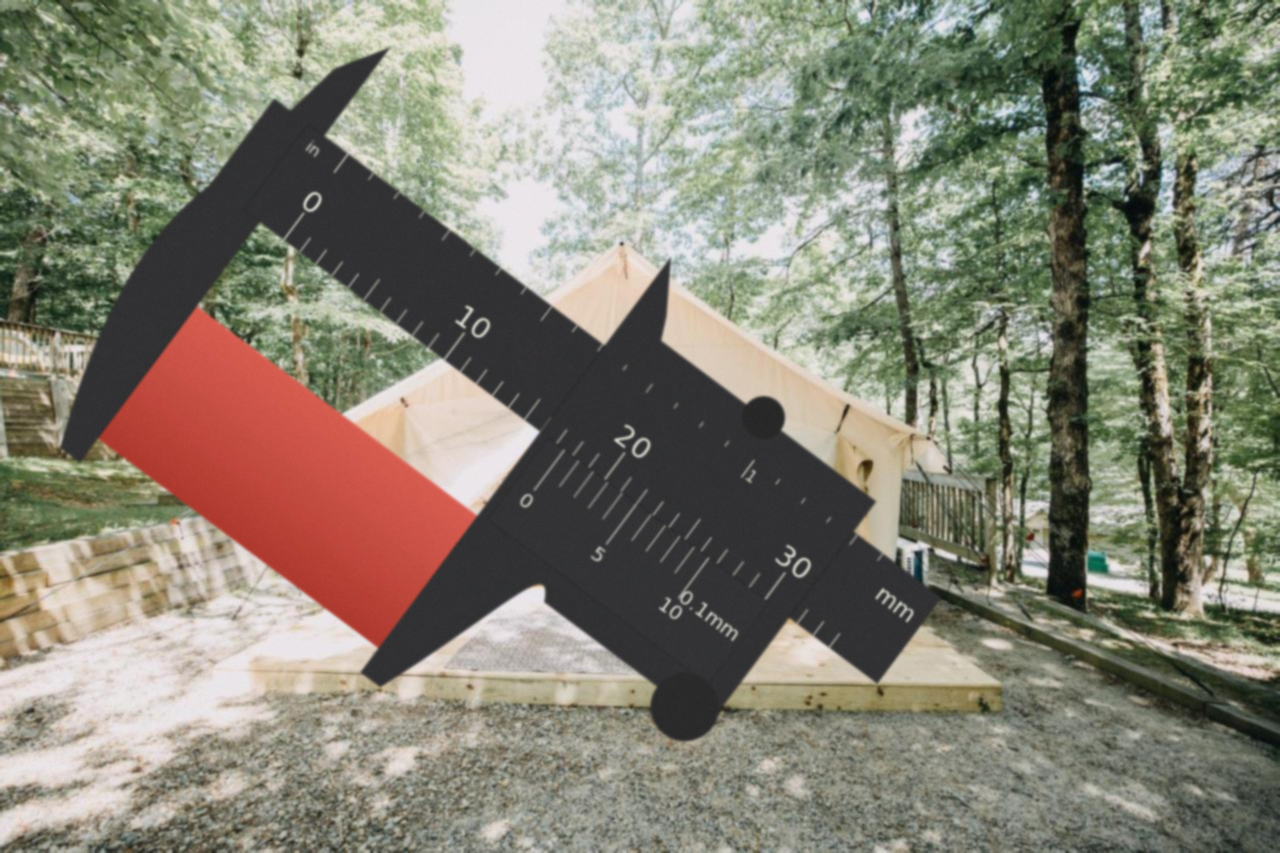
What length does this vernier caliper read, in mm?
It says 17.5 mm
